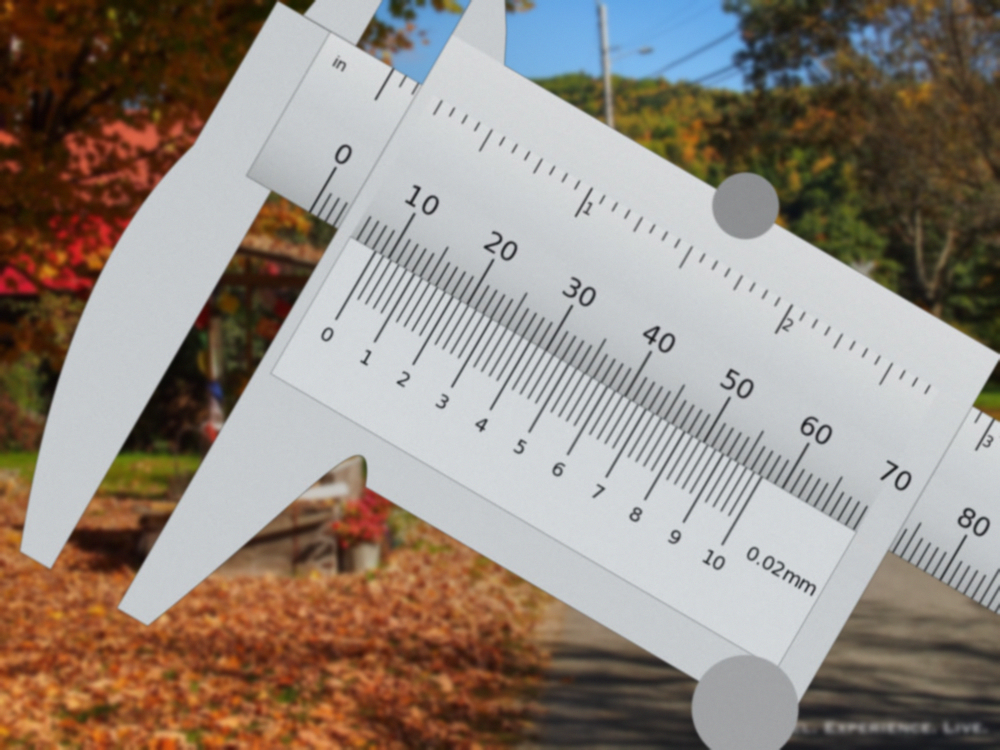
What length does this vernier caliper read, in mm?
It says 8.4 mm
